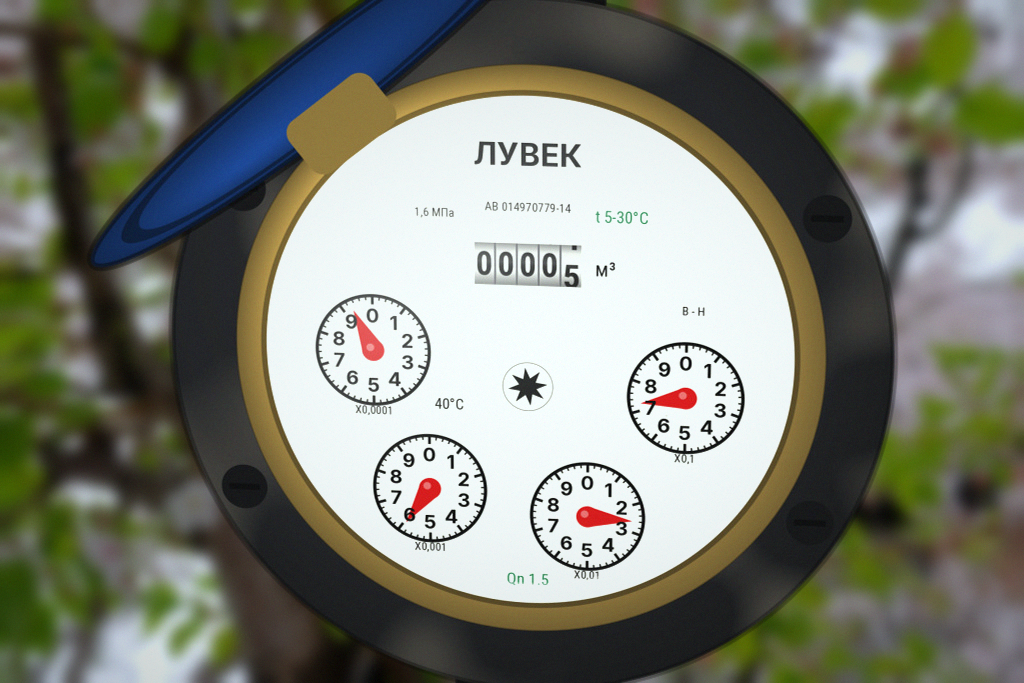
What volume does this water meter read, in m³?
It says 4.7259 m³
